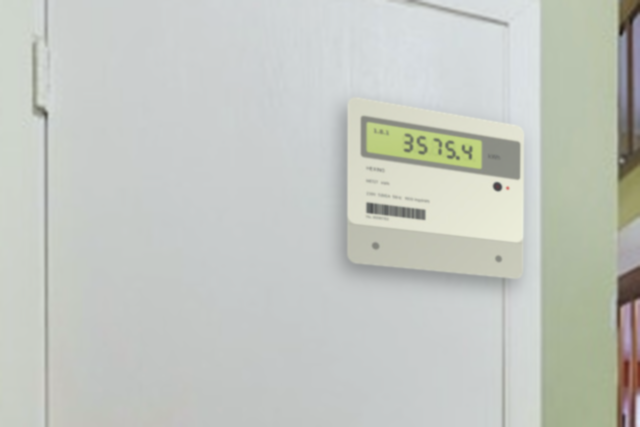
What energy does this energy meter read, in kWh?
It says 3575.4 kWh
